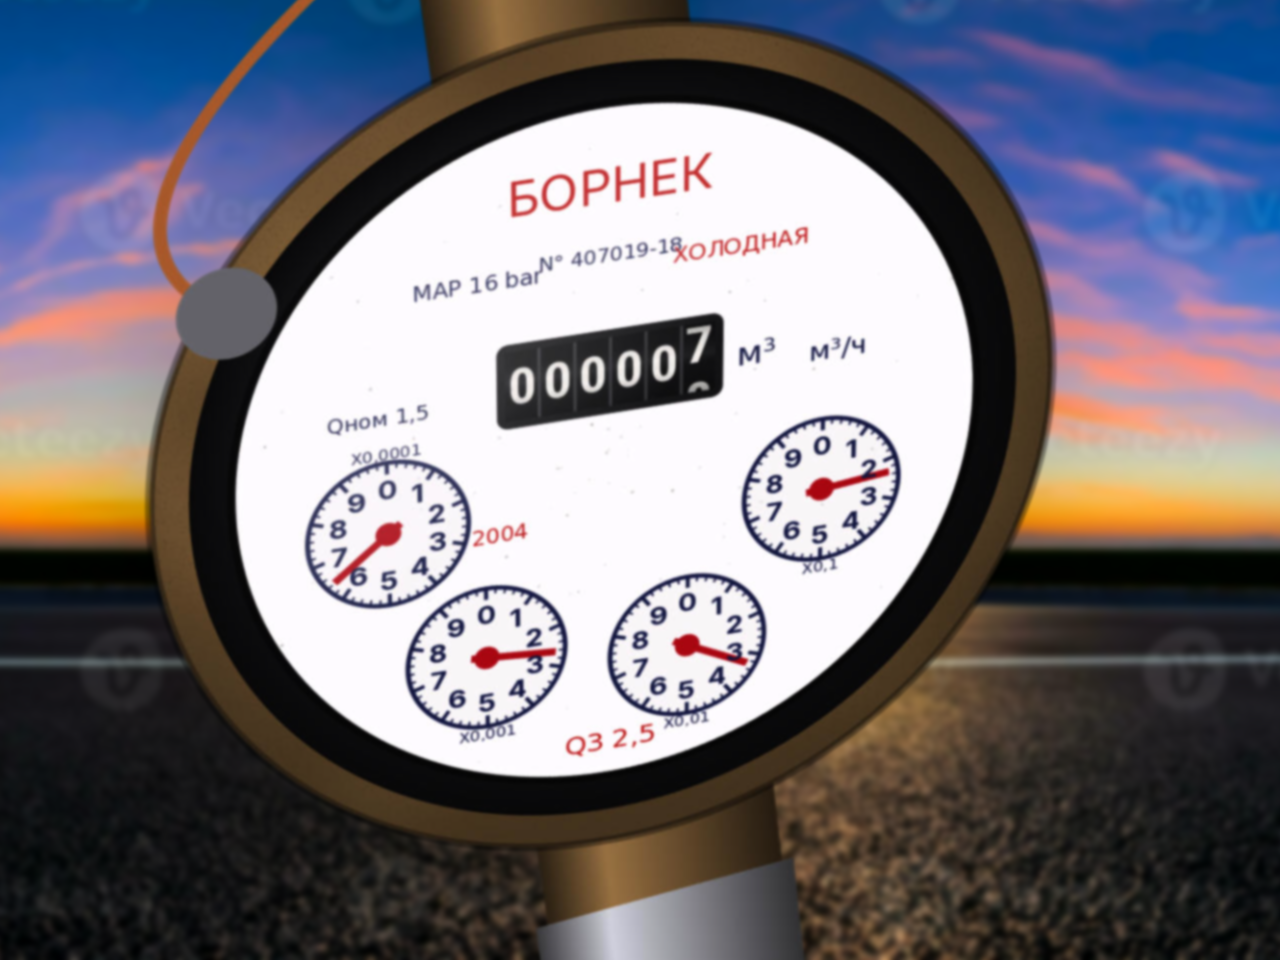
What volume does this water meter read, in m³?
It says 7.2326 m³
